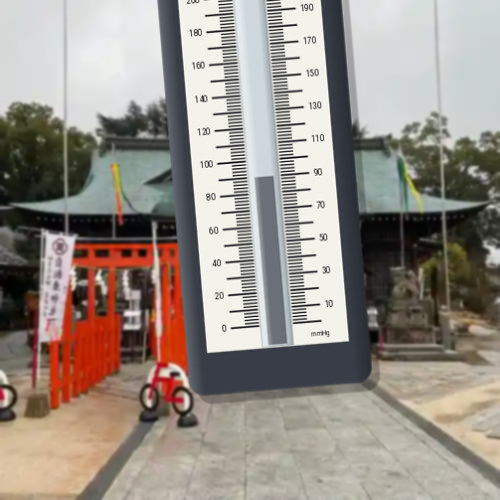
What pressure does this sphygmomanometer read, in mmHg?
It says 90 mmHg
